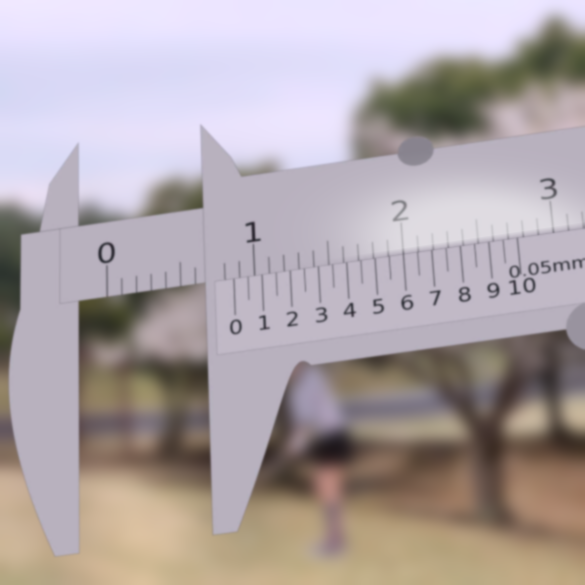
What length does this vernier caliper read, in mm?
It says 8.6 mm
